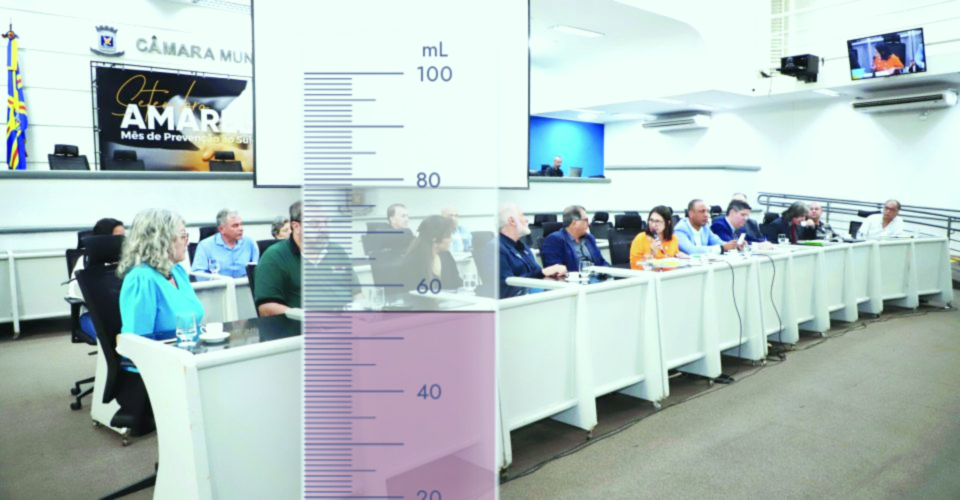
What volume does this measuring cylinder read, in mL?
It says 55 mL
